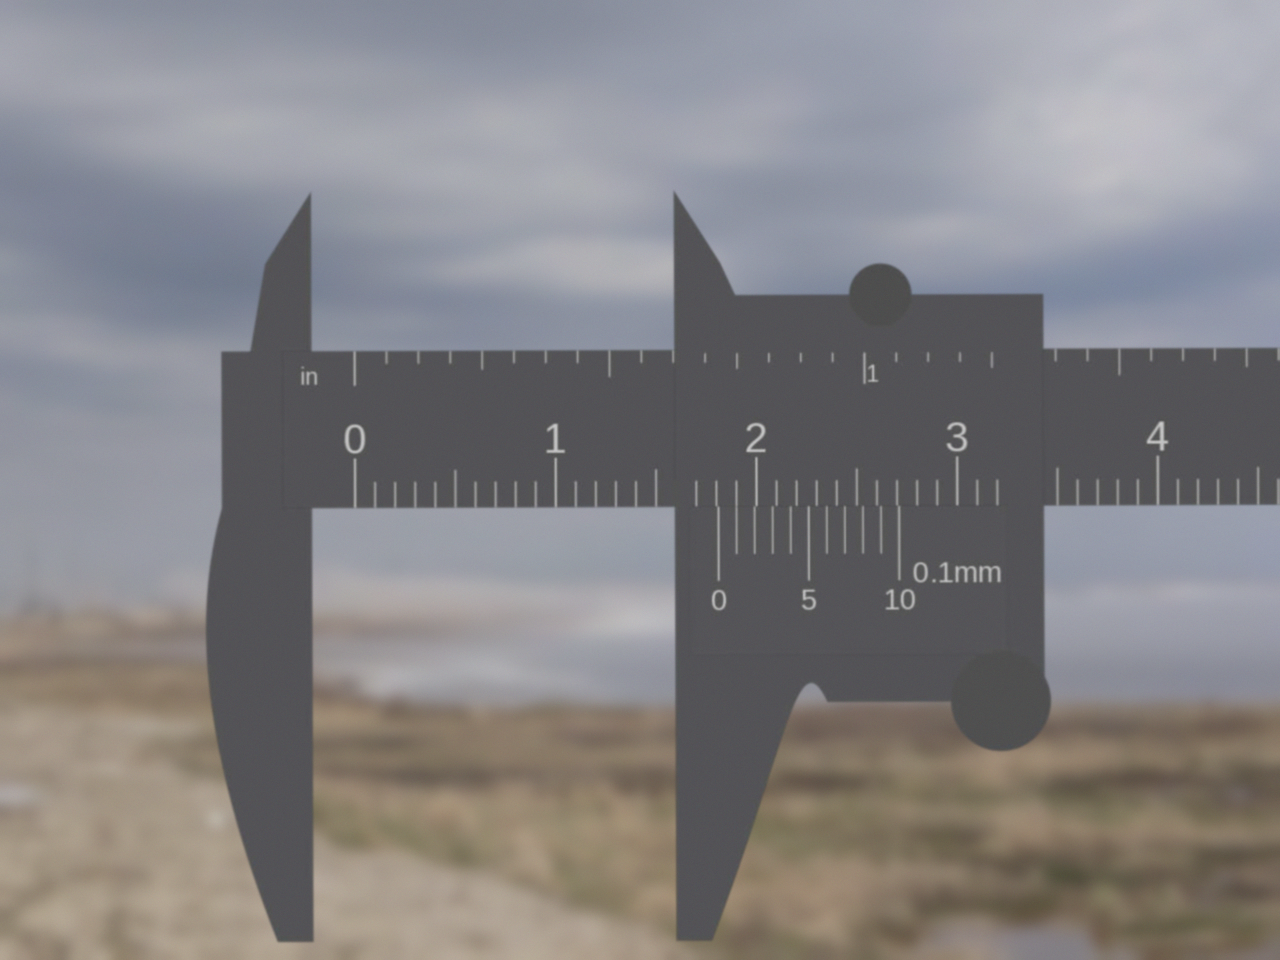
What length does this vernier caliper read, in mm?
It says 18.1 mm
